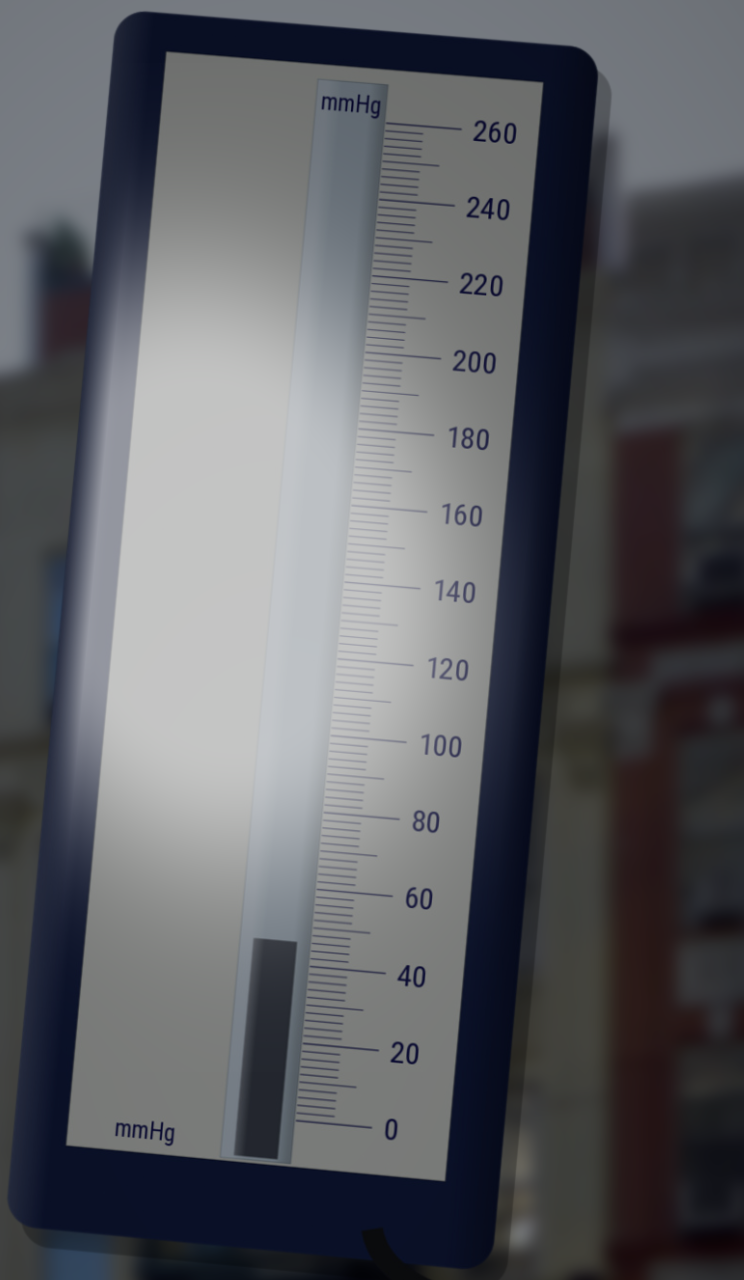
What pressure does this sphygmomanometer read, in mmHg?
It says 46 mmHg
